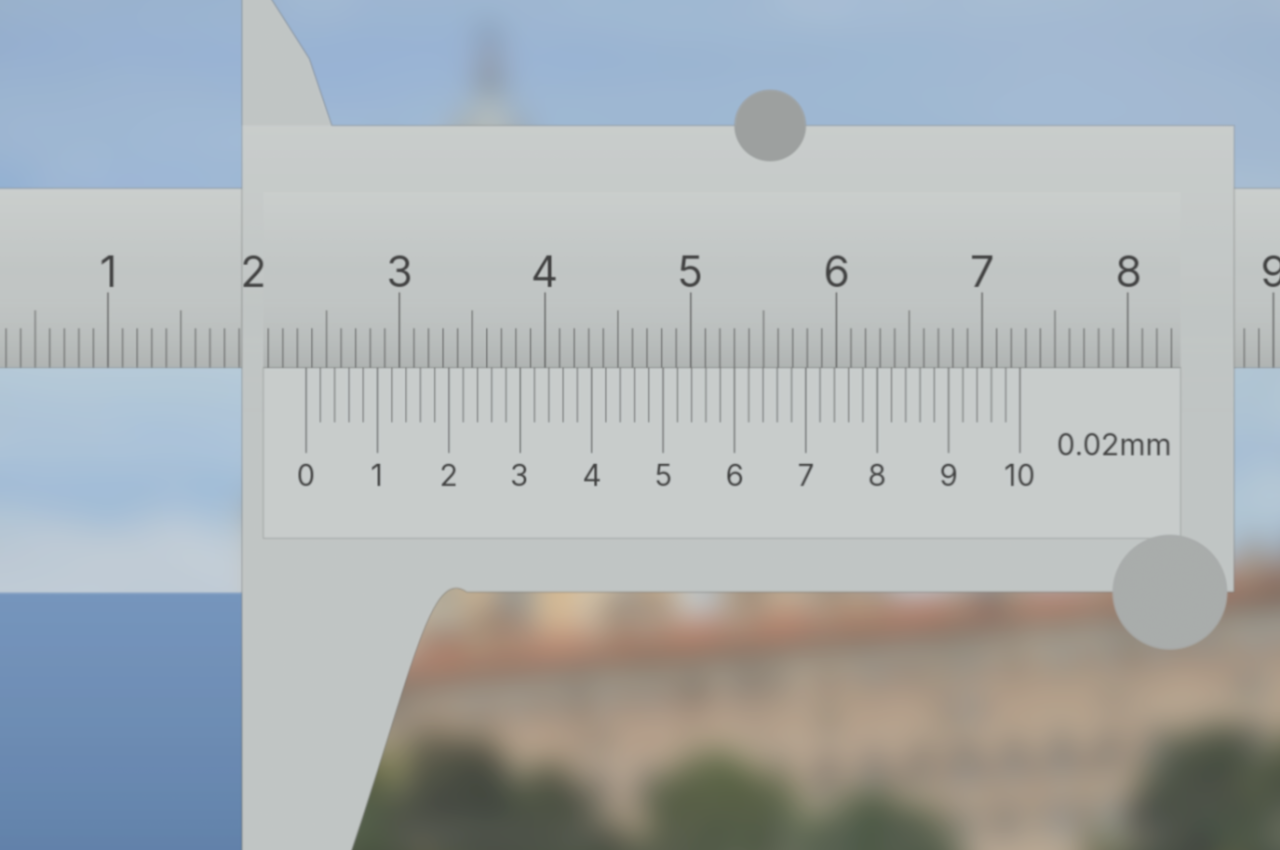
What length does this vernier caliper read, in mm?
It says 23.6 mm
